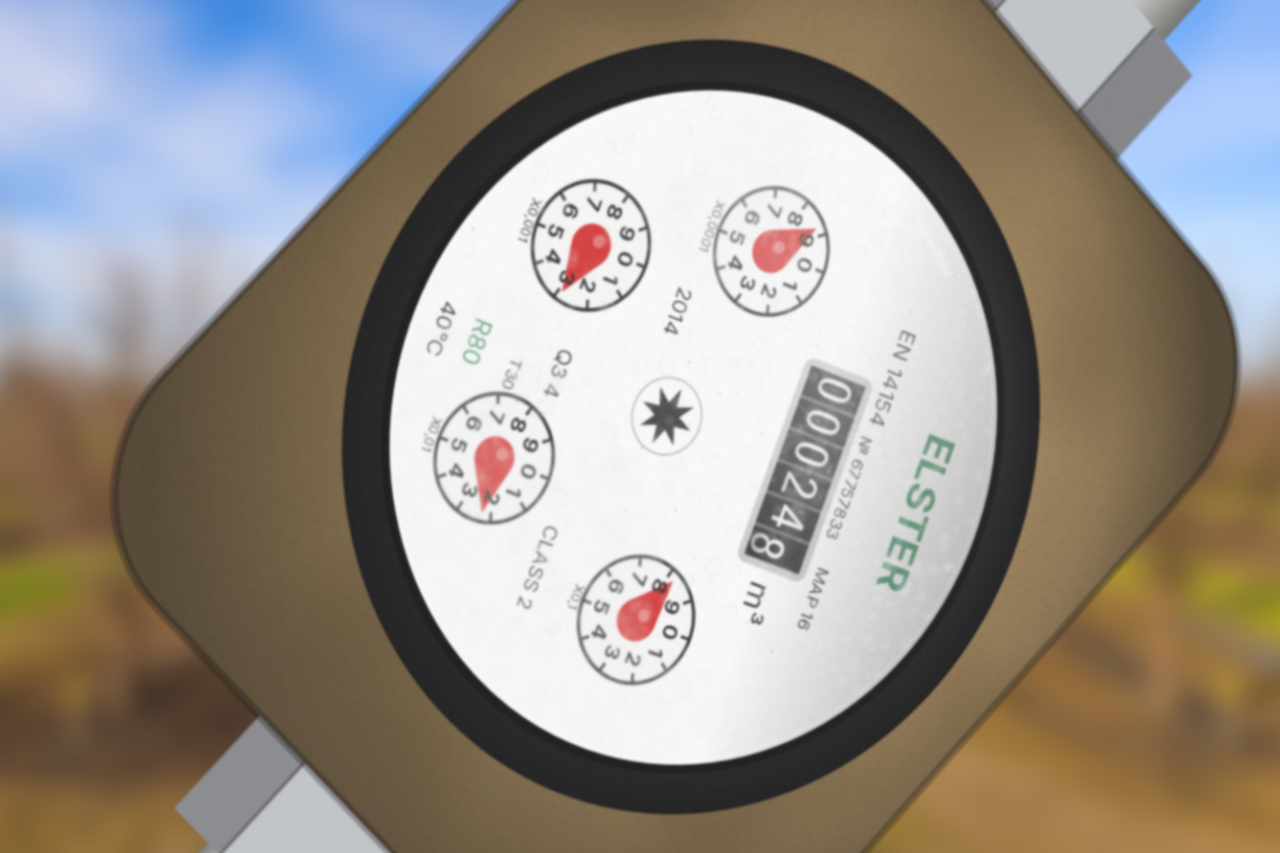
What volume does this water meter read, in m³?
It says 247.8228 m³
